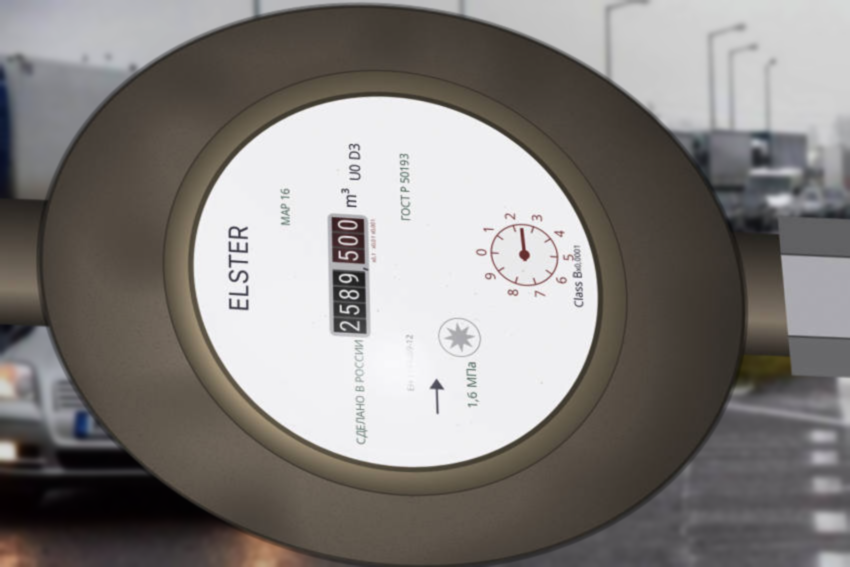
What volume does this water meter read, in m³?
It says 2589.5002 m³
